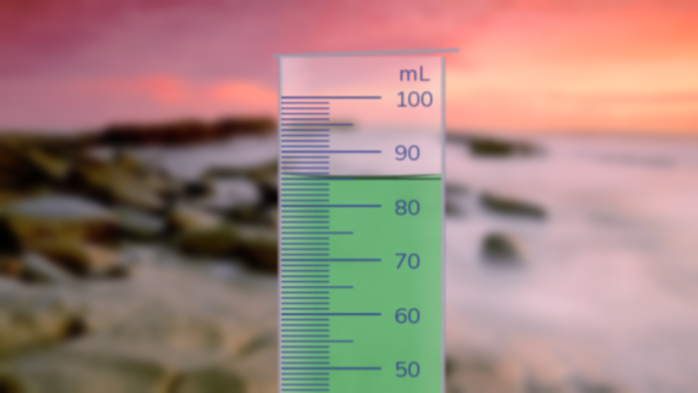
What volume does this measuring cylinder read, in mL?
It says 85 mL
